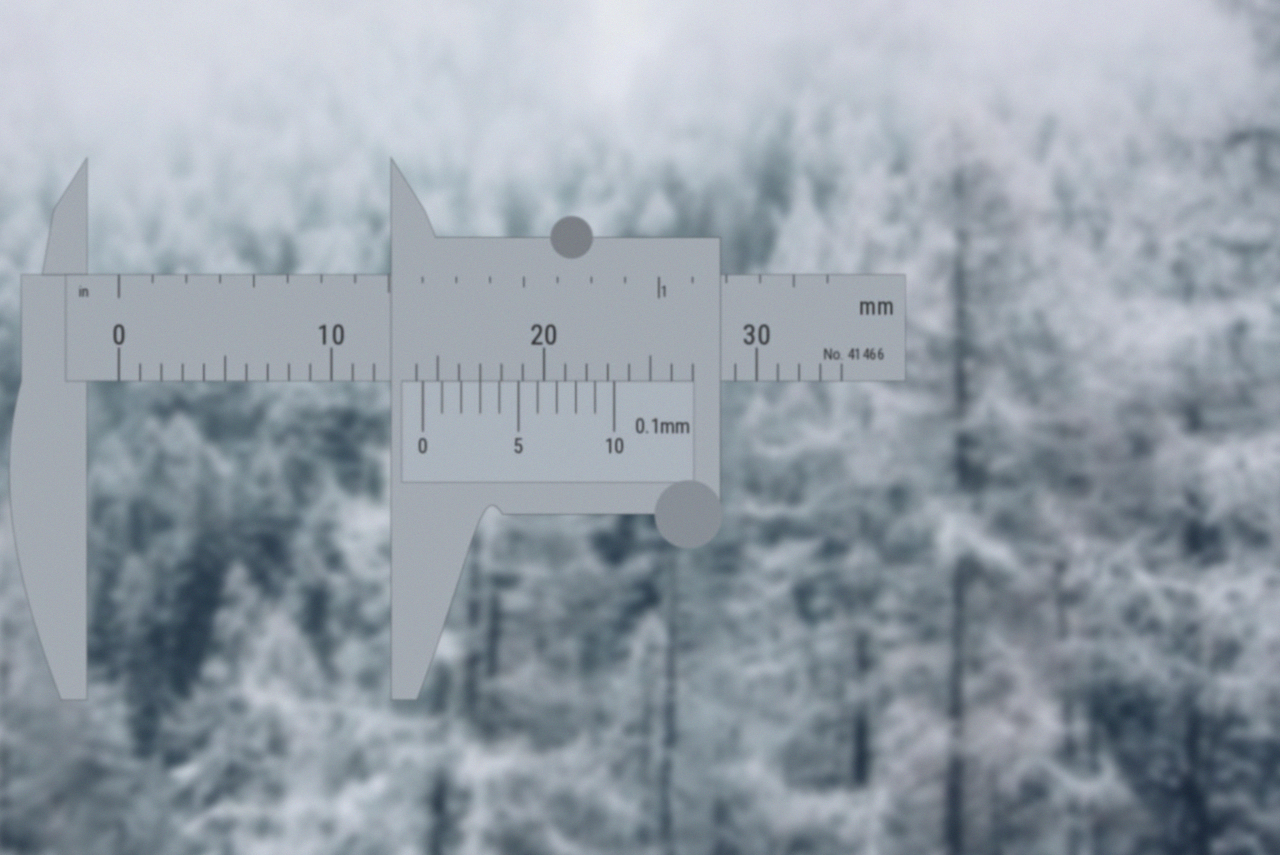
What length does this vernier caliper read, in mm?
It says 14.3 mm
